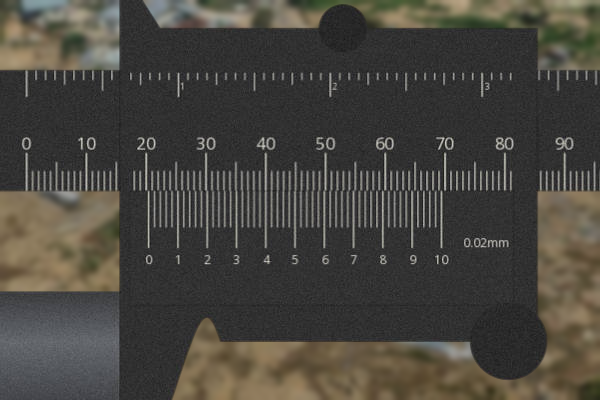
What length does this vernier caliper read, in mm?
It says 20.4 mm
